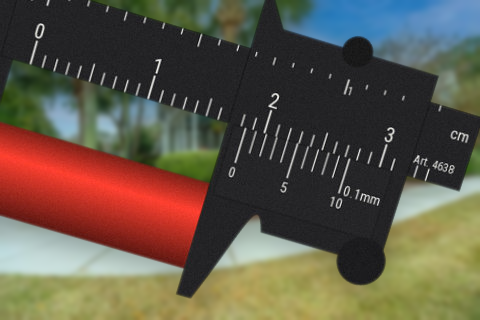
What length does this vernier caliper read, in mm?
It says 18.4 mm
